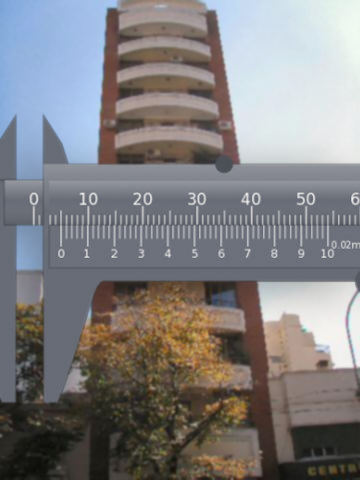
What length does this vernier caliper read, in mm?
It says 5.0 mm
